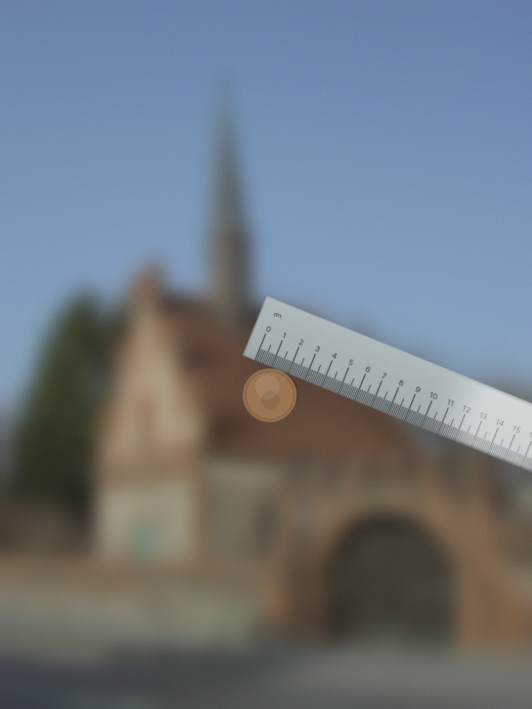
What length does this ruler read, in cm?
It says 3 cm
